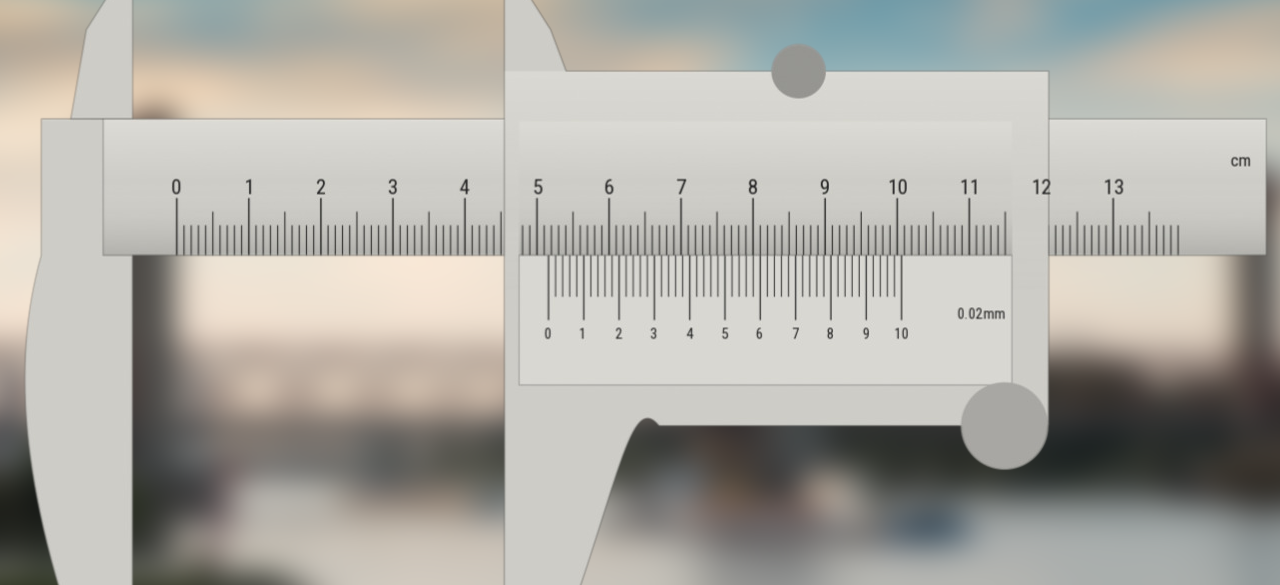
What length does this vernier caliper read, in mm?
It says 51.6 mm
